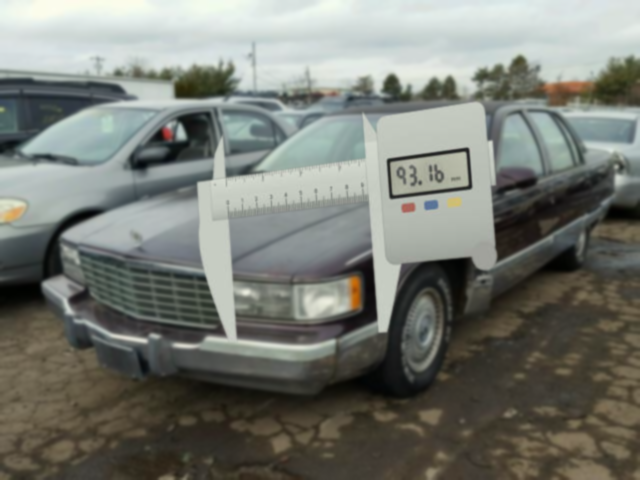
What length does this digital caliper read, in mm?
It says 93.16 mm
